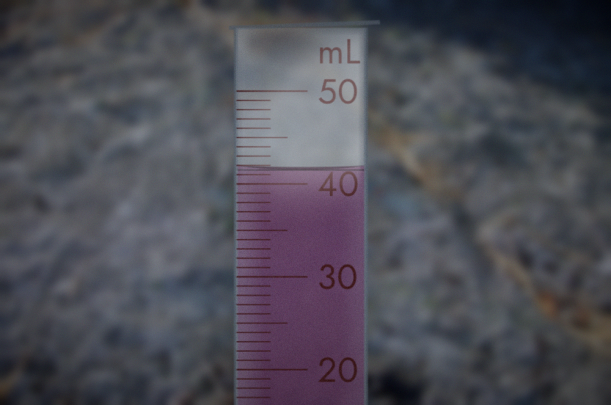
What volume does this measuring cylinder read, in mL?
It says 41.5 mL
